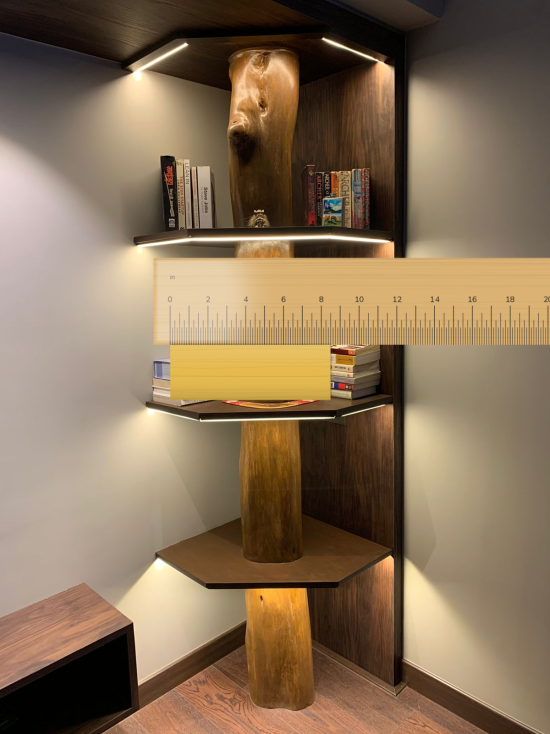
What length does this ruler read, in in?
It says 8.5 in
